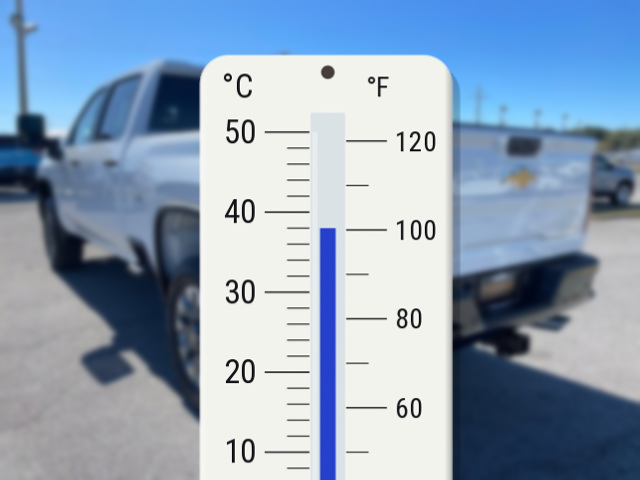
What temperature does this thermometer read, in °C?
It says 38 °C
